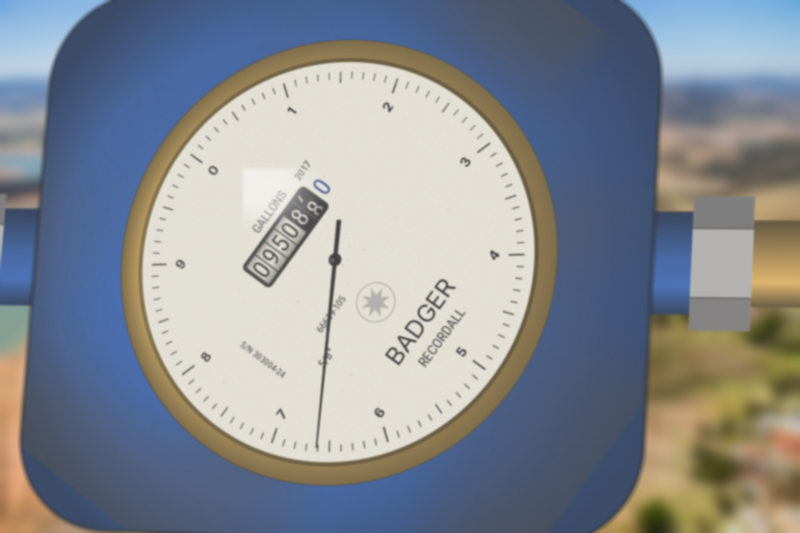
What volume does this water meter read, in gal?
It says 950876.6 gal
